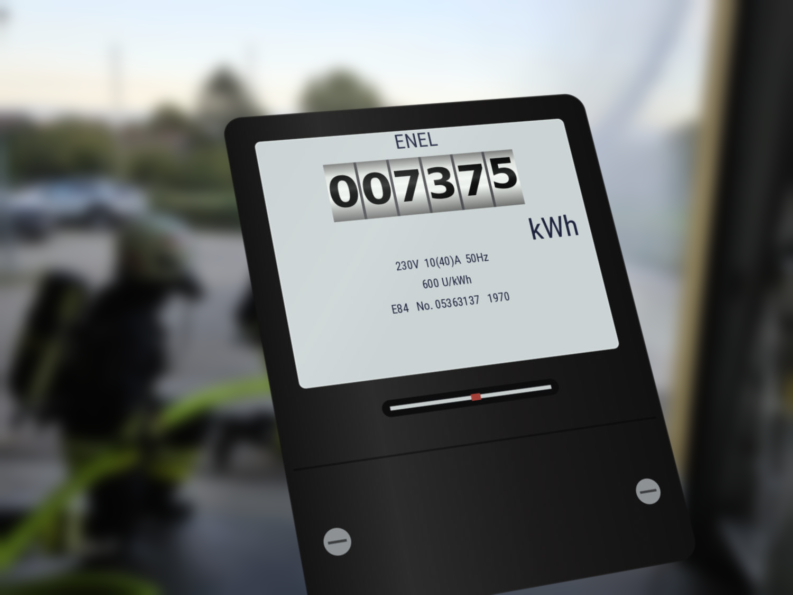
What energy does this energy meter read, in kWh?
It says 7375 kWh
